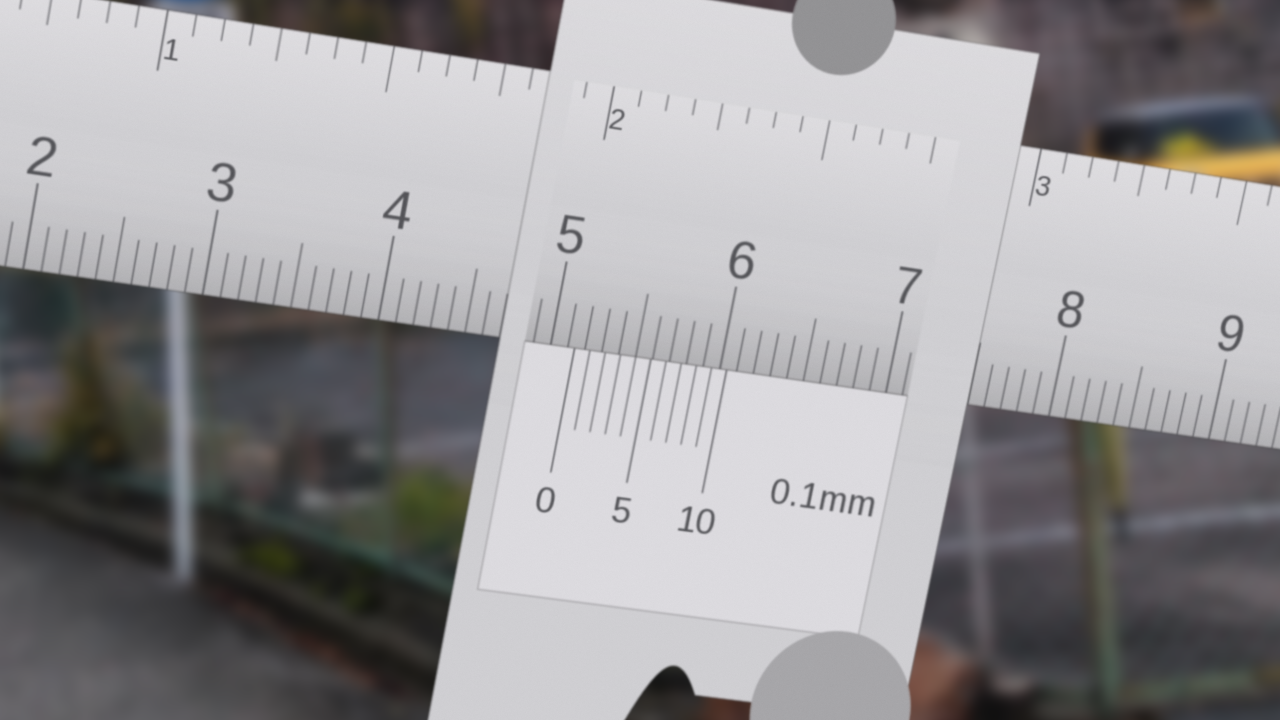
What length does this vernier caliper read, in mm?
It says 51.4 mm
